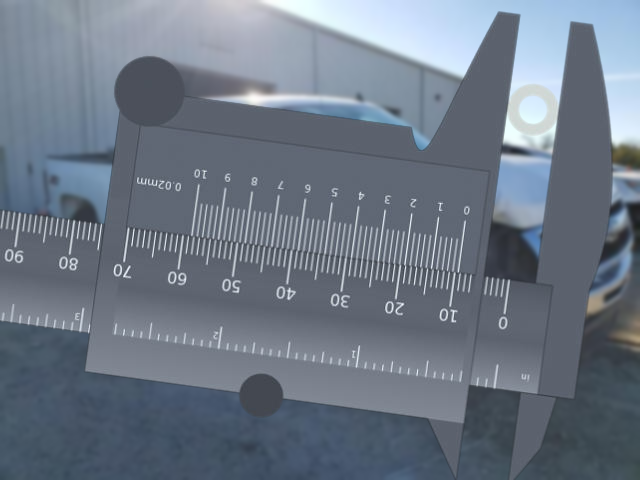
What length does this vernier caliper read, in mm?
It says 9.4 mm
